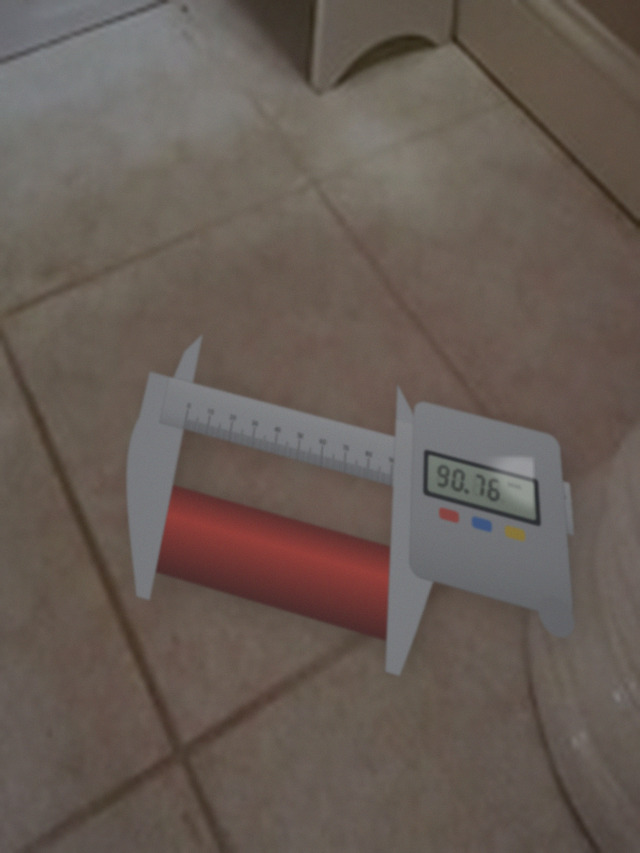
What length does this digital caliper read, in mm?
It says 90.76 mm
